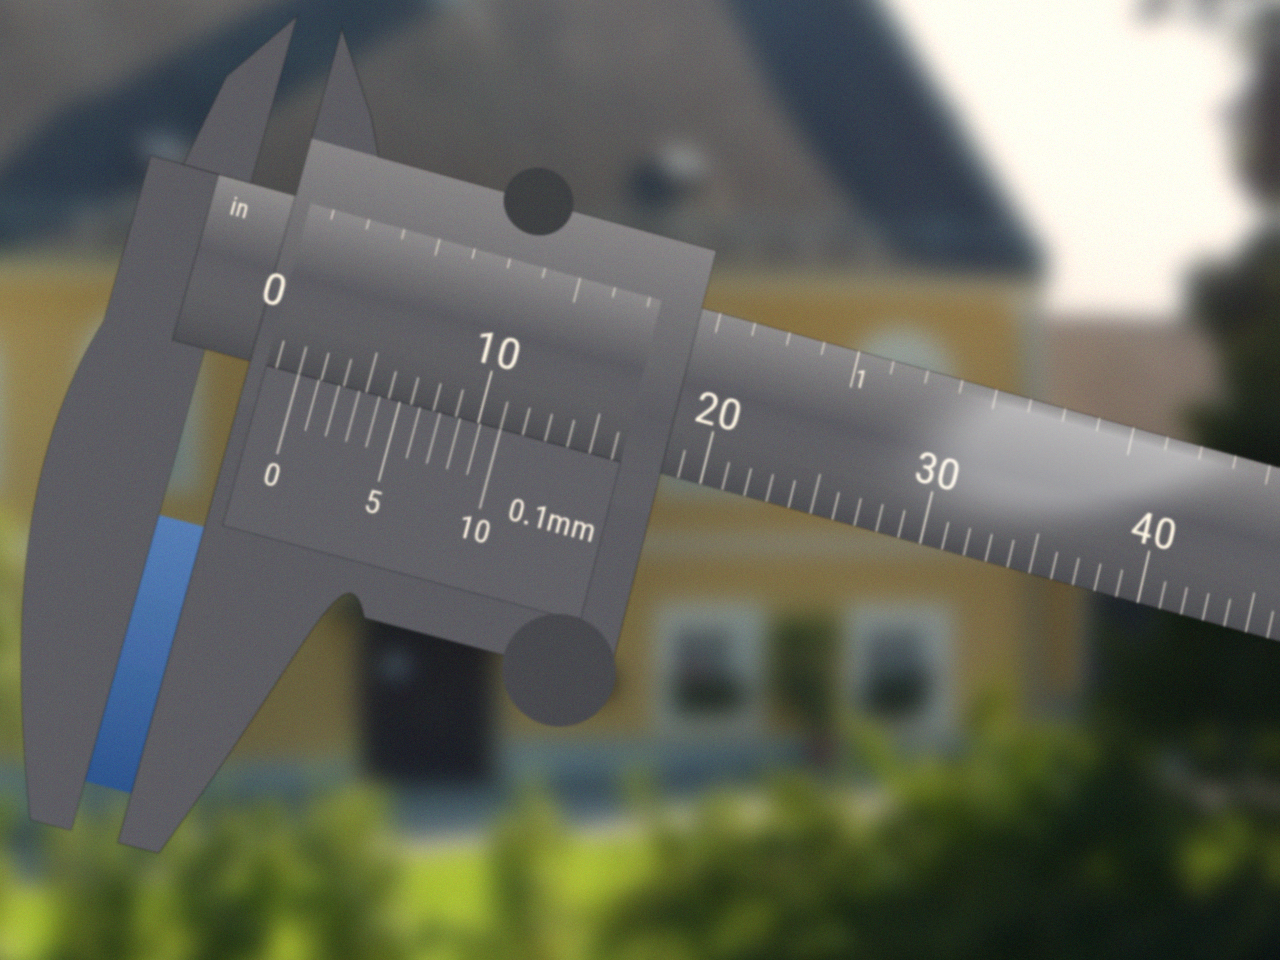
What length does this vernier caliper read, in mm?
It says 2.0 mm
